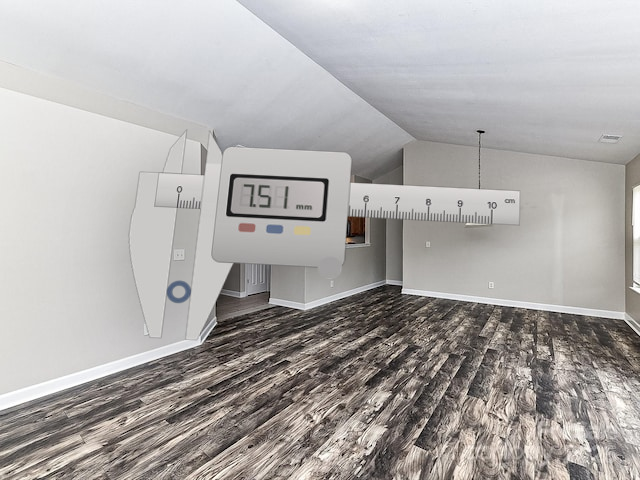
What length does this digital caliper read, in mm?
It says 7.51 mm
